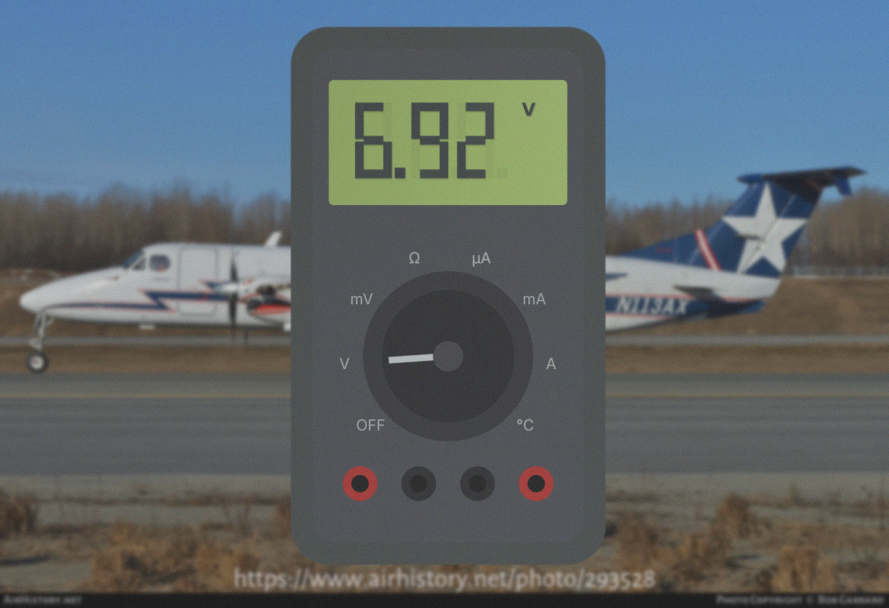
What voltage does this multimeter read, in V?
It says 6.92 V
